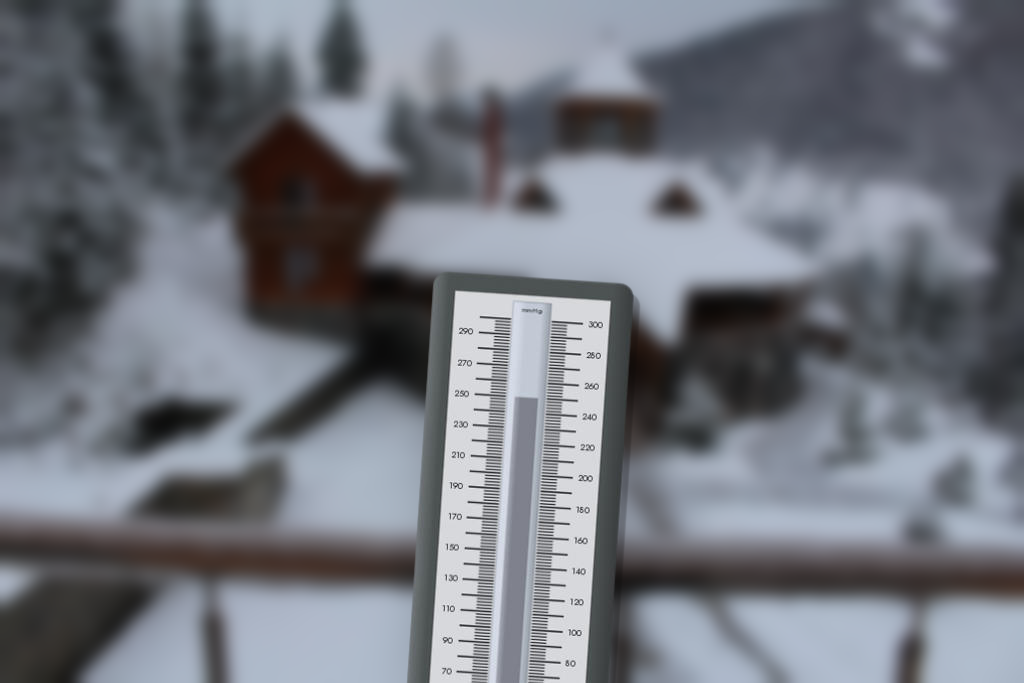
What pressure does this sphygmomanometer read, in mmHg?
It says 250 mmHg
